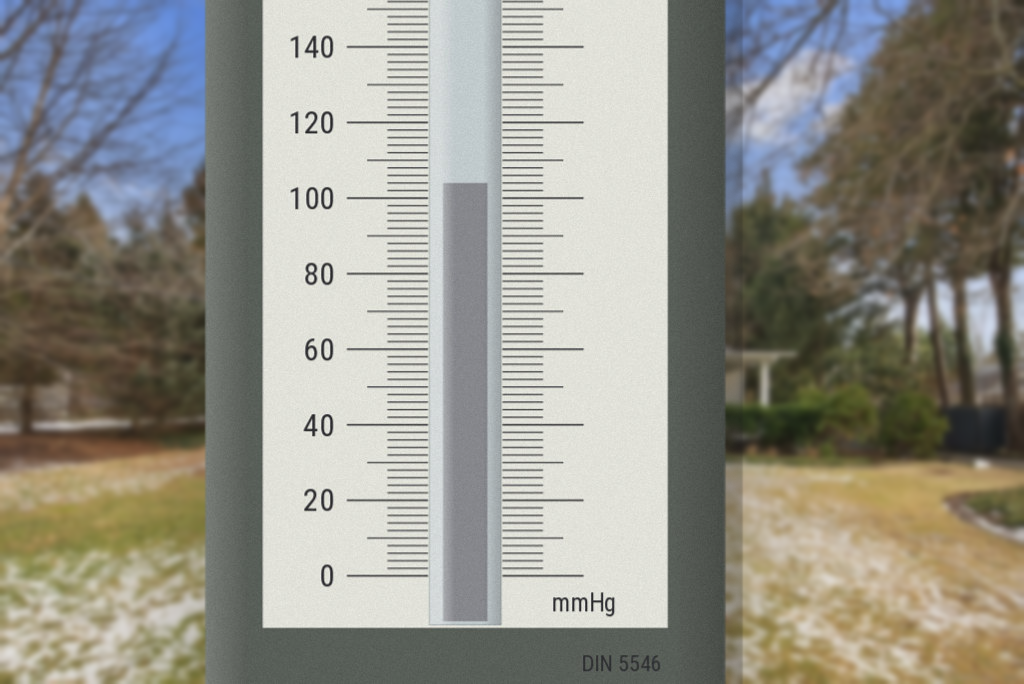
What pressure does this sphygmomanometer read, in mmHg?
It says 104 mmHg
